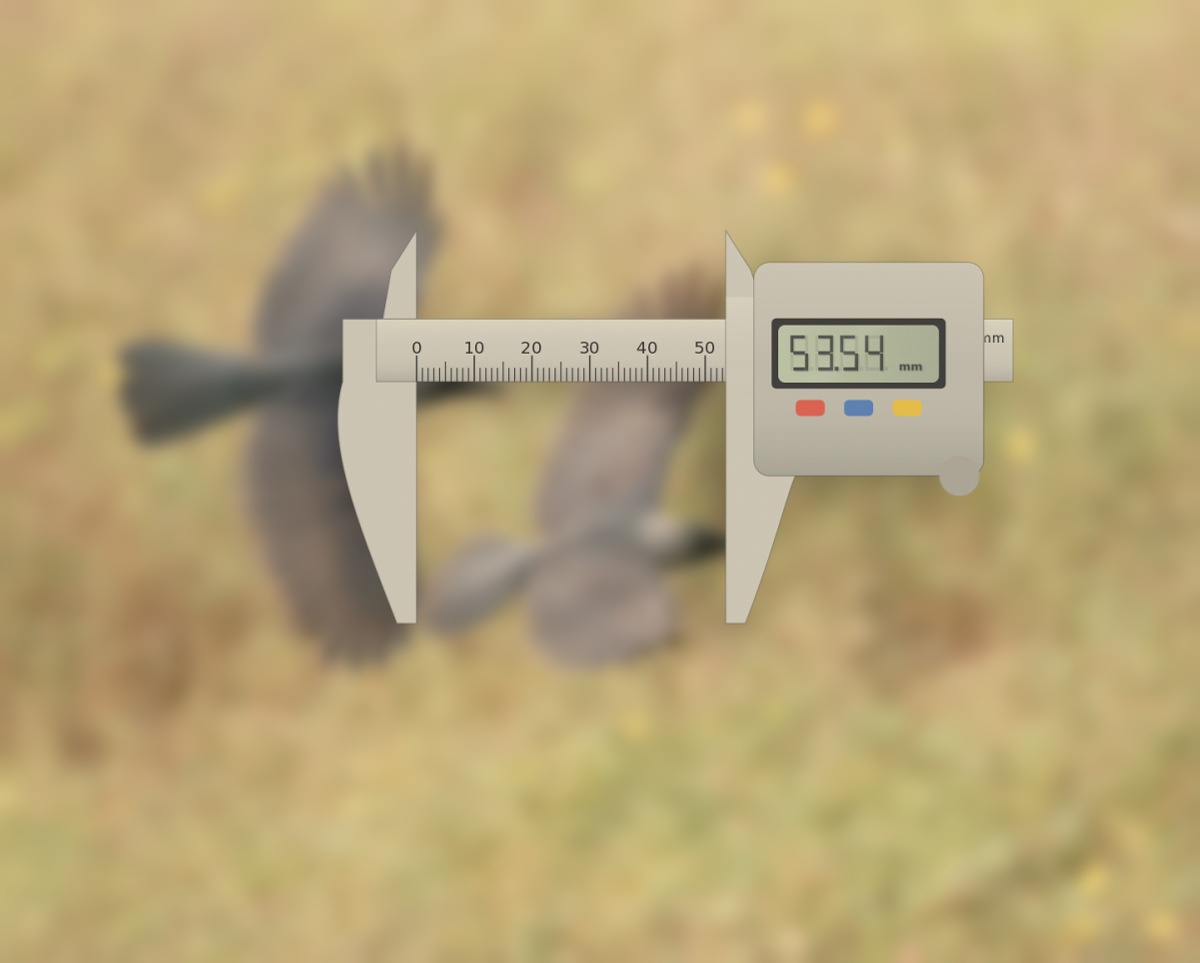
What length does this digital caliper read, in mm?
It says 53.54 mm
